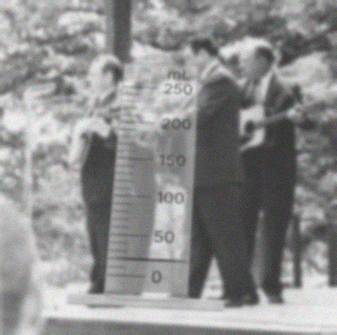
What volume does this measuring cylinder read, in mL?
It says 20 mL
